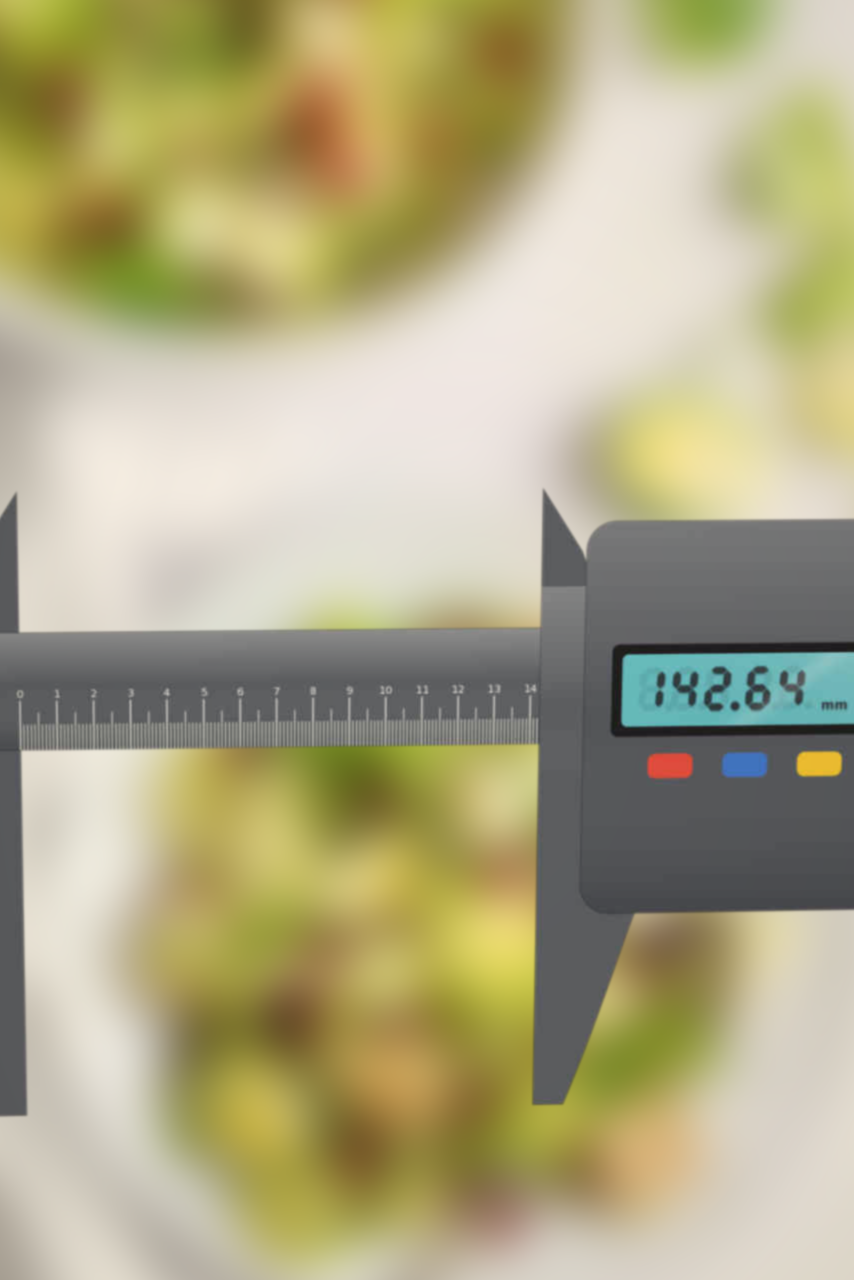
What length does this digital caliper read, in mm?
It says 142.64 mm
